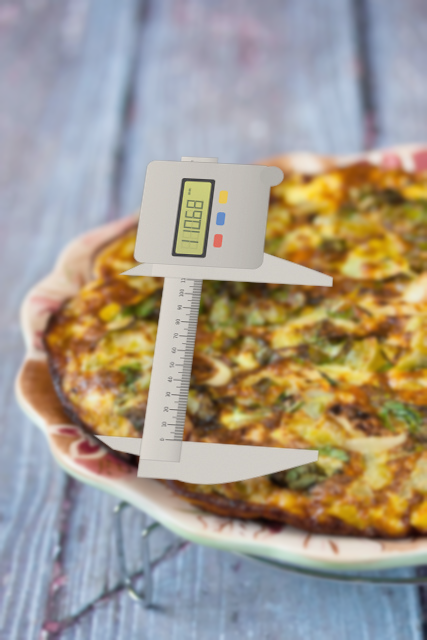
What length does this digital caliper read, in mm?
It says 110.68 mm
